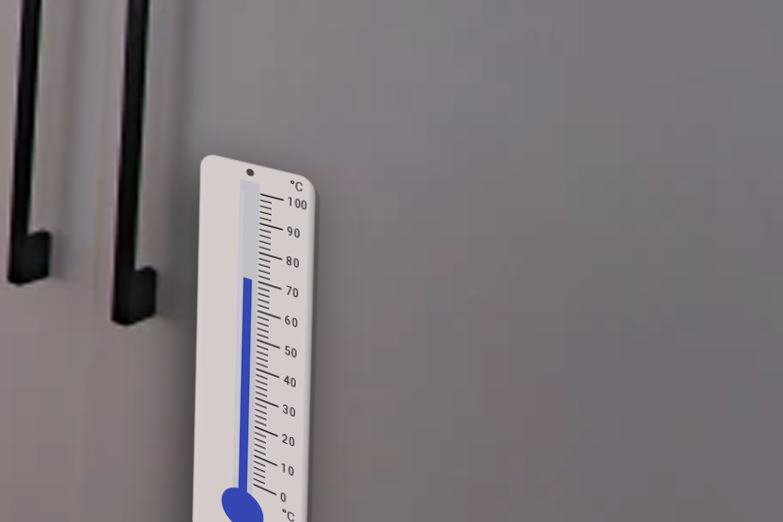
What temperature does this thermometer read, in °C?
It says 70 °C
